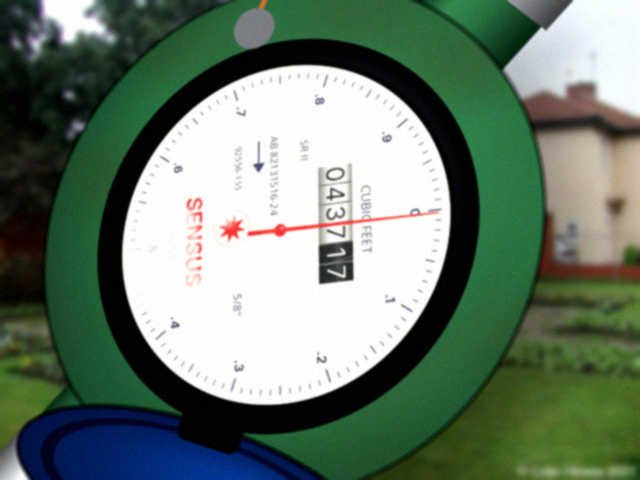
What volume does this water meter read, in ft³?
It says 43717.00 ft³
